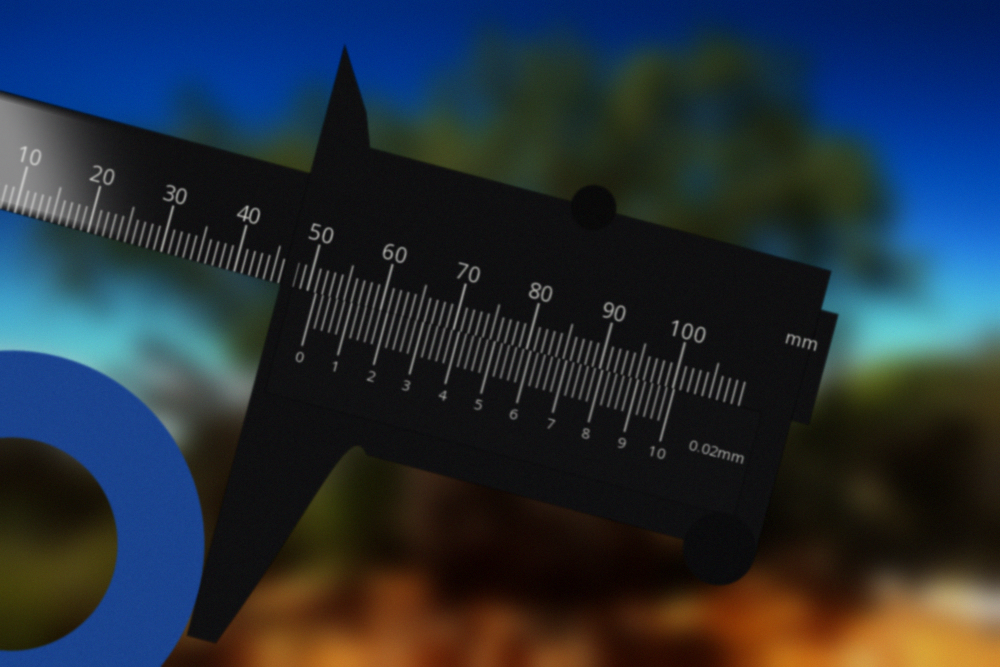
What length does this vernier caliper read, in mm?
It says 51.2 mm
